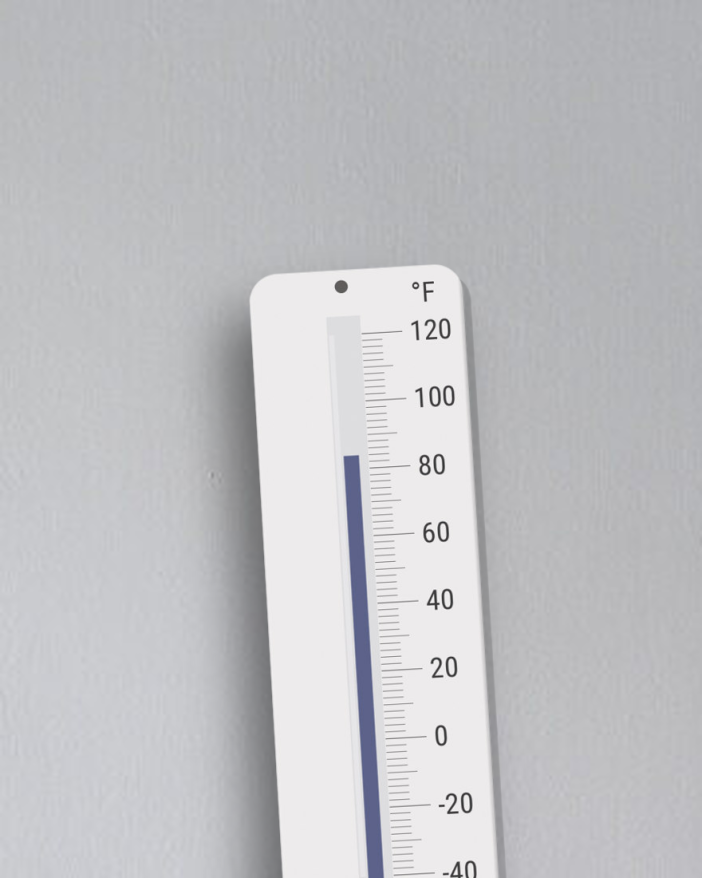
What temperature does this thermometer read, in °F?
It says 84 °F
